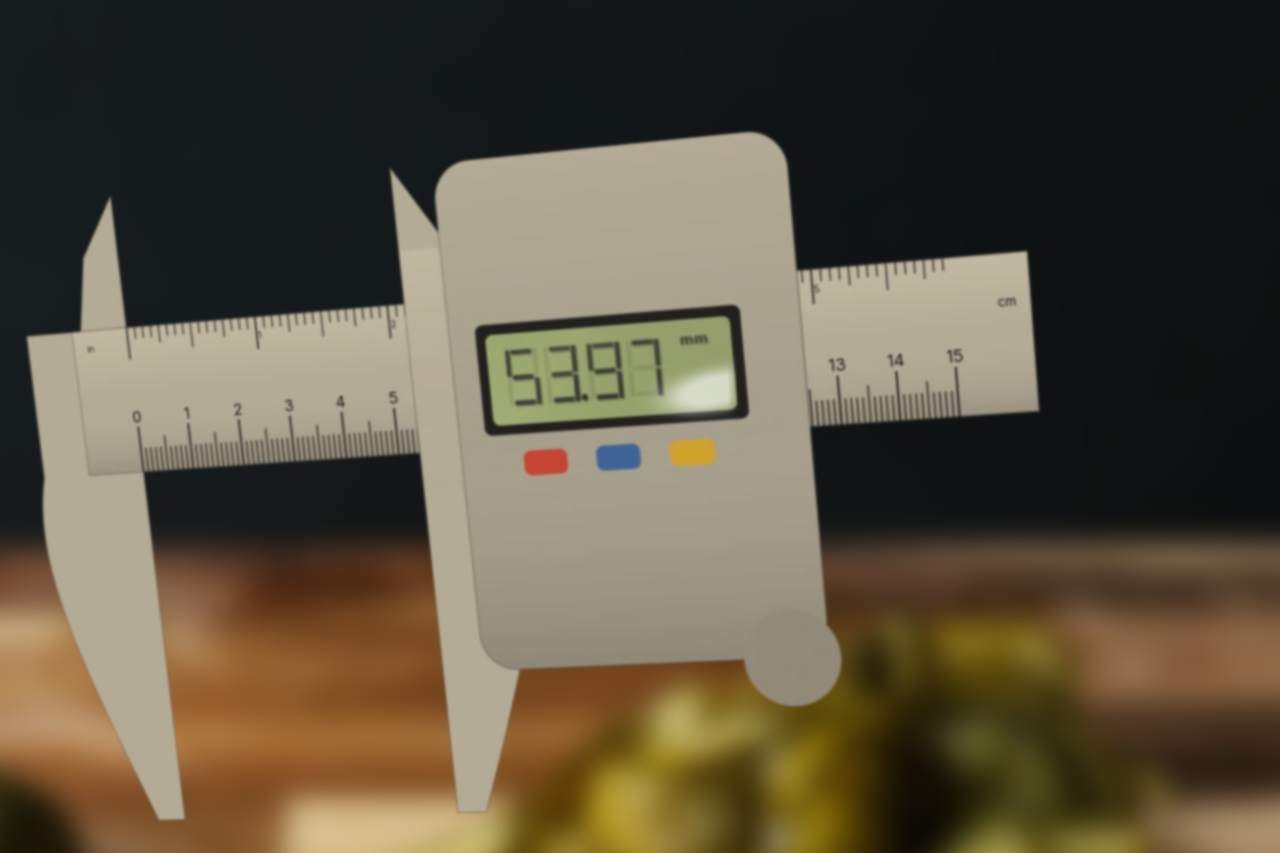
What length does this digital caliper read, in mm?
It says 53.97 mm
